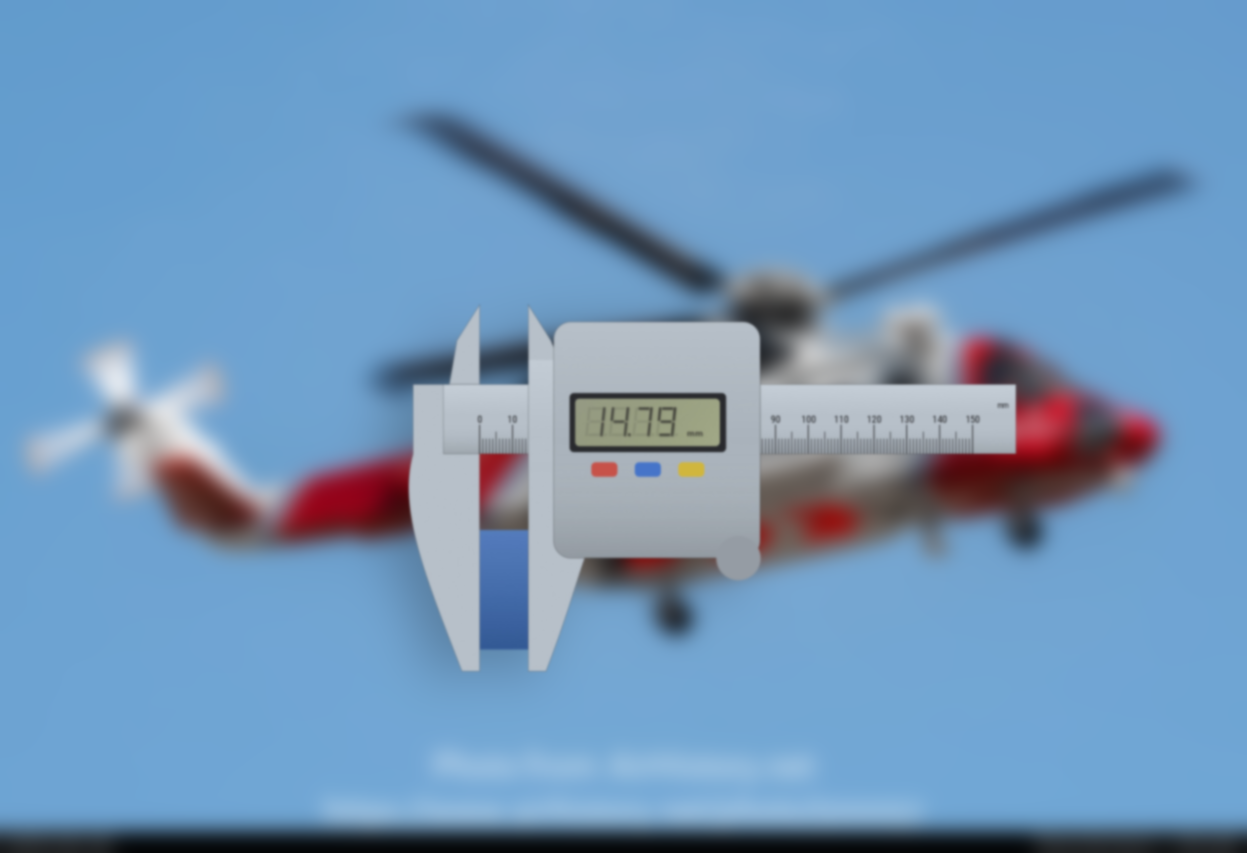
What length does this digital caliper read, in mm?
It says 14.79 mm
